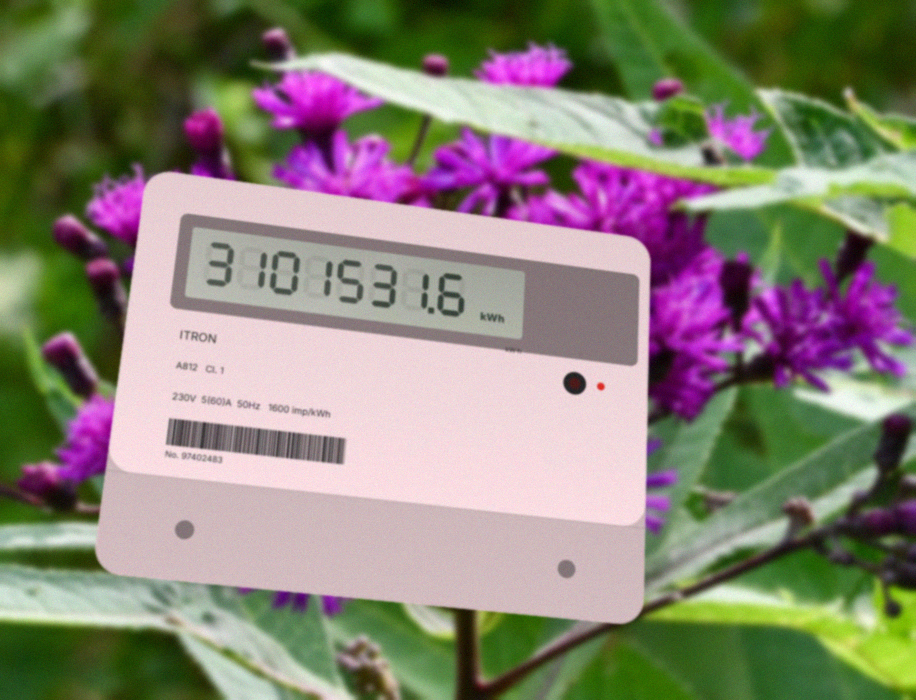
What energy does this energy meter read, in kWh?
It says 3101531.6 kWh
